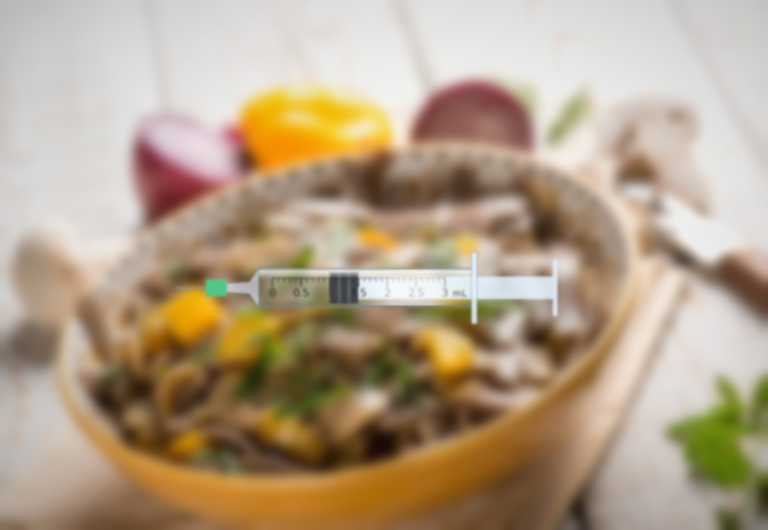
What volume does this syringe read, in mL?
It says 1 mL
